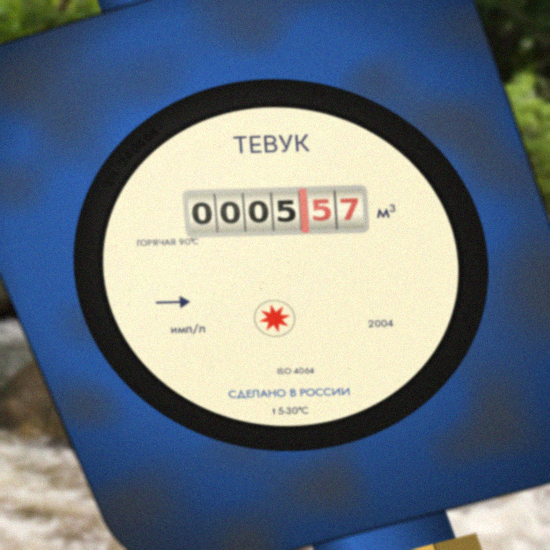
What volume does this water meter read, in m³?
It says 5.57 m³
